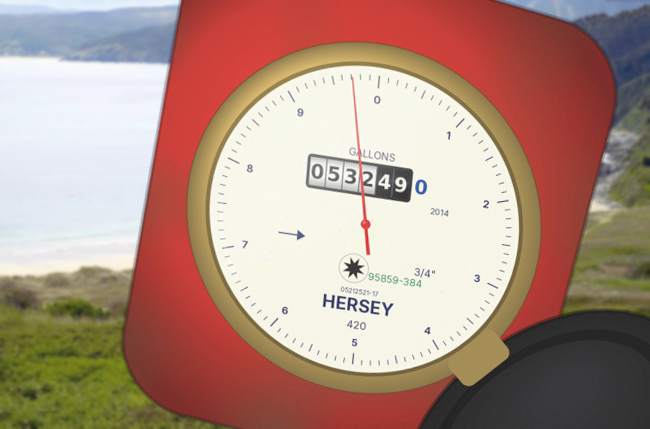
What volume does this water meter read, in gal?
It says 532489.7 gal
